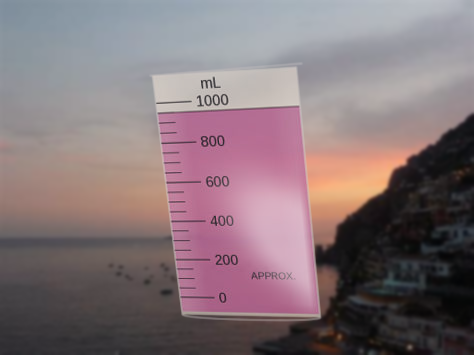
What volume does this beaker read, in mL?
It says 950 mL
